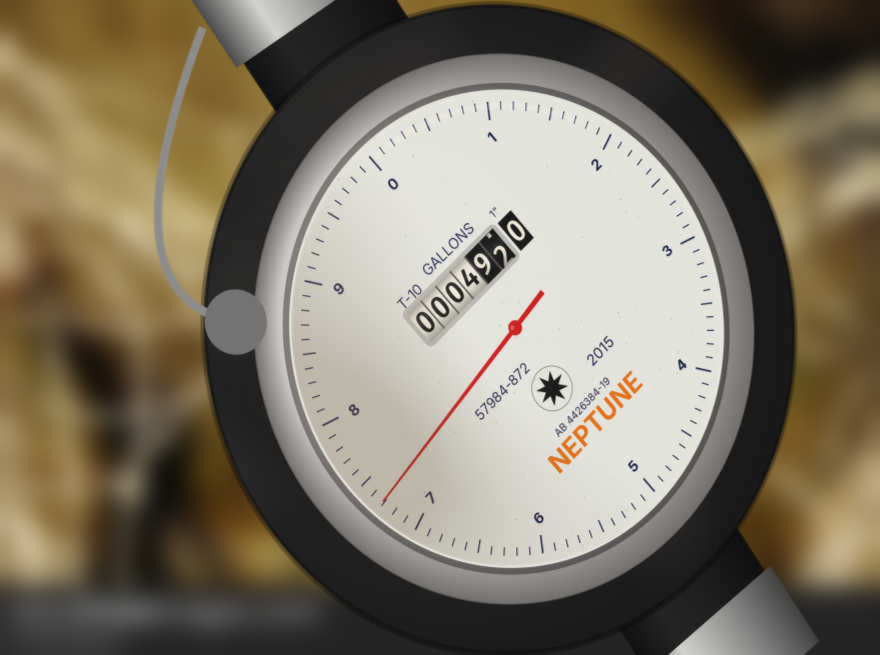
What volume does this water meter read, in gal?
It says 4917.3 gal
